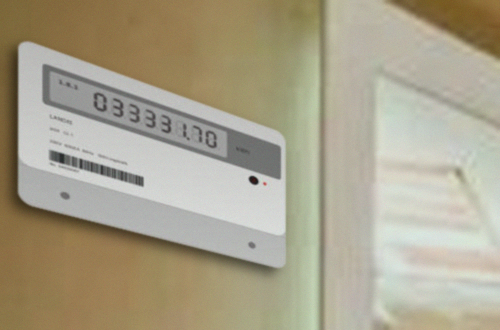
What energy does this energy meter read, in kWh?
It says 33331.70 kWh
